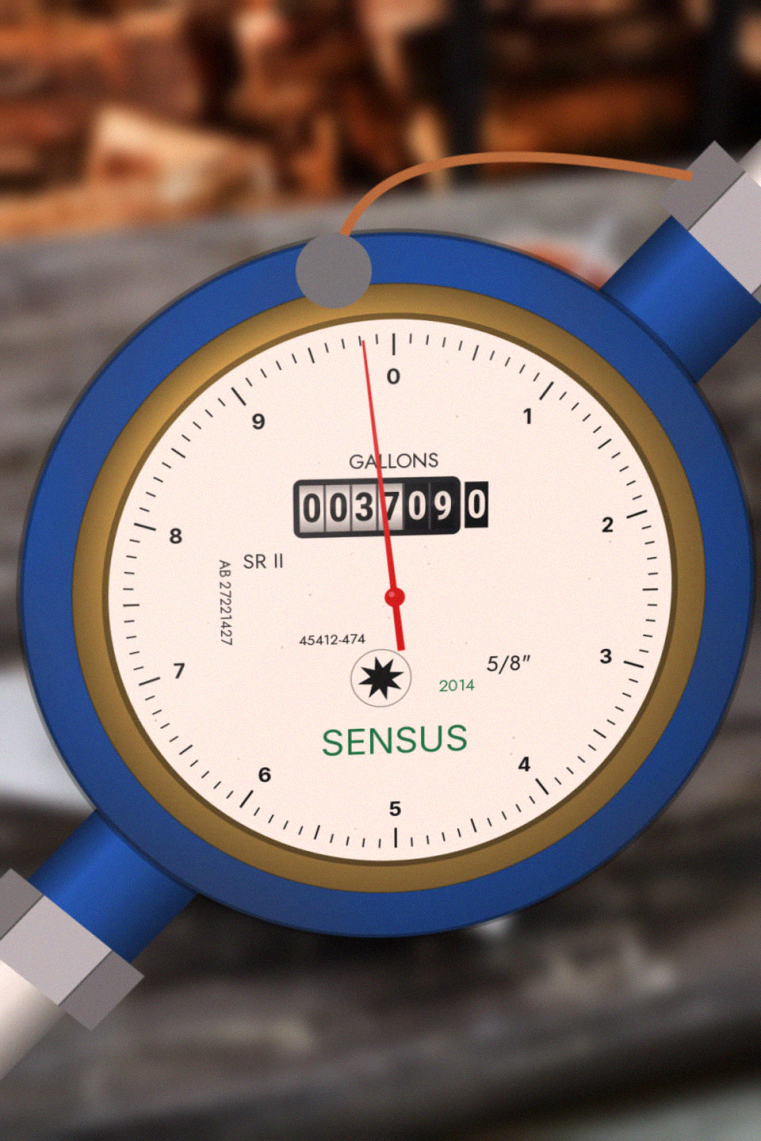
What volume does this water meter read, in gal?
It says 37089.8 gal
